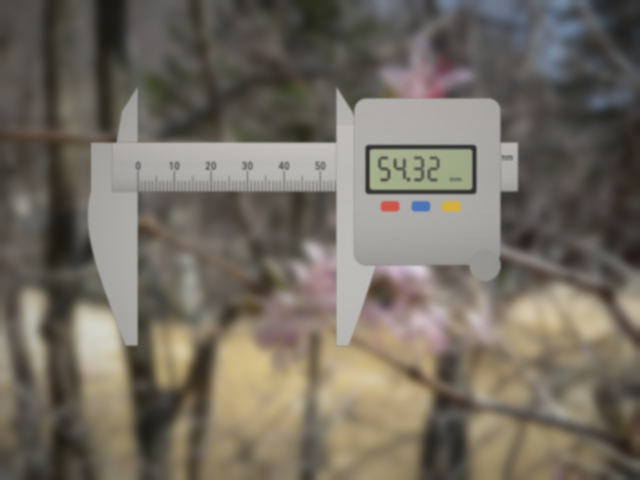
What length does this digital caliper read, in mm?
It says 54.32 mm
